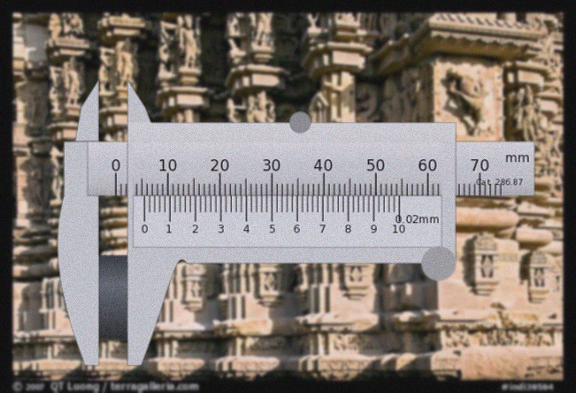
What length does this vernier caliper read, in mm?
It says 5.5 mm
